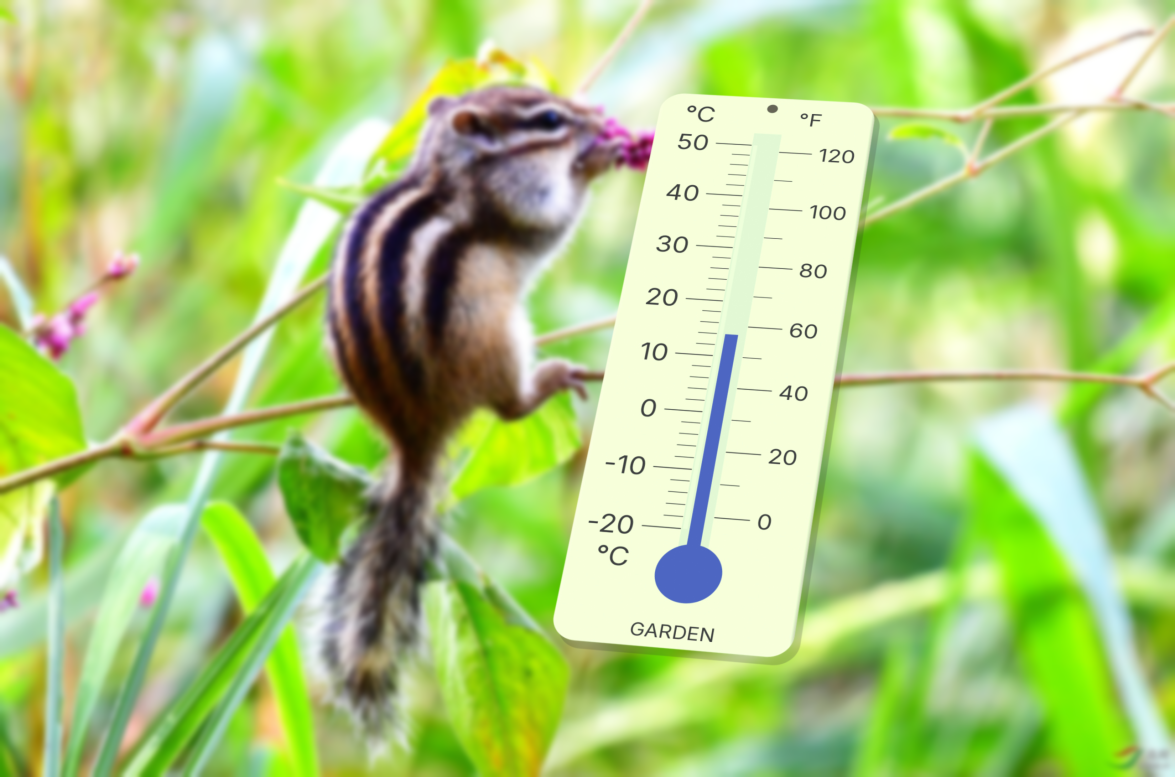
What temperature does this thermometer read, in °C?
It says 14 °C
